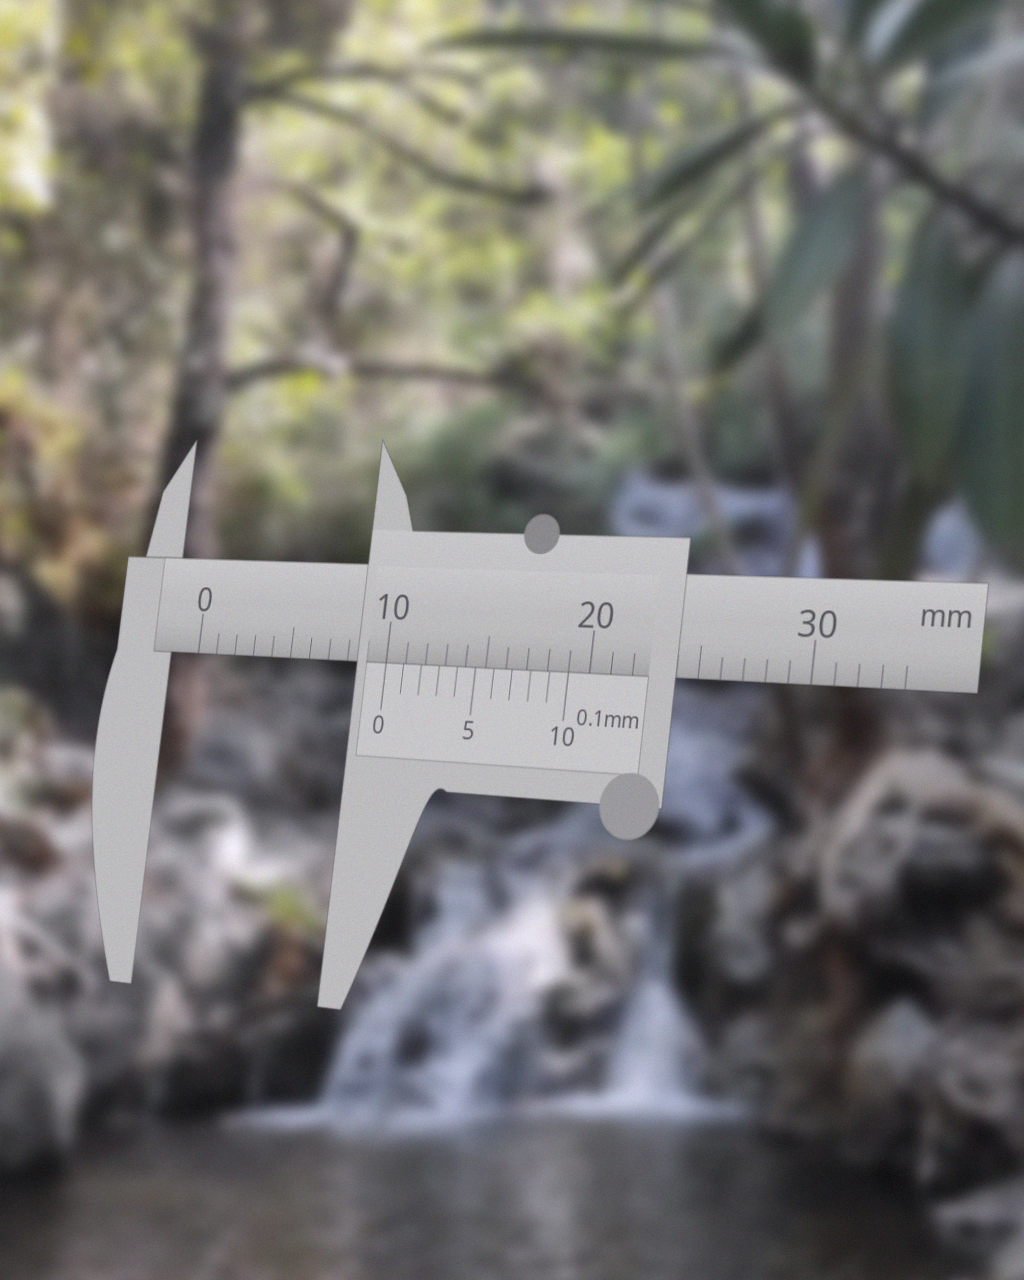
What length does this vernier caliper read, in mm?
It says 10.0 mm
